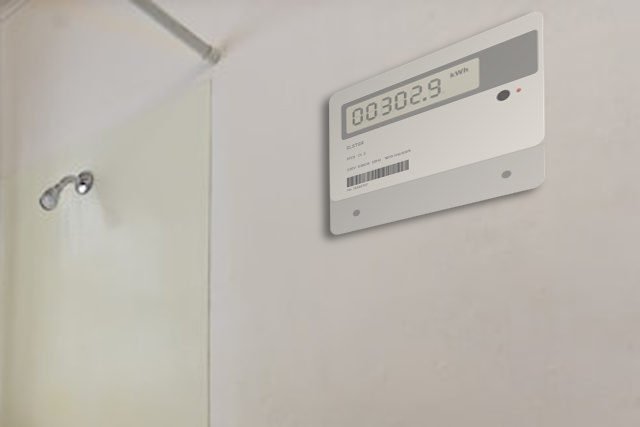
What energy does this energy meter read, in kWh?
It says 302.9 kWh
